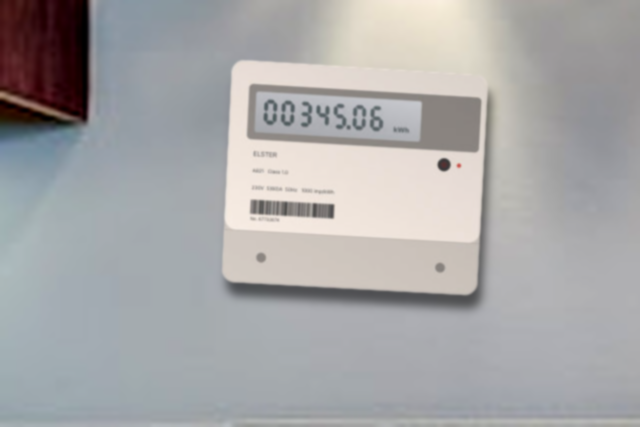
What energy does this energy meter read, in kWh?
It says 345.06 kWh
